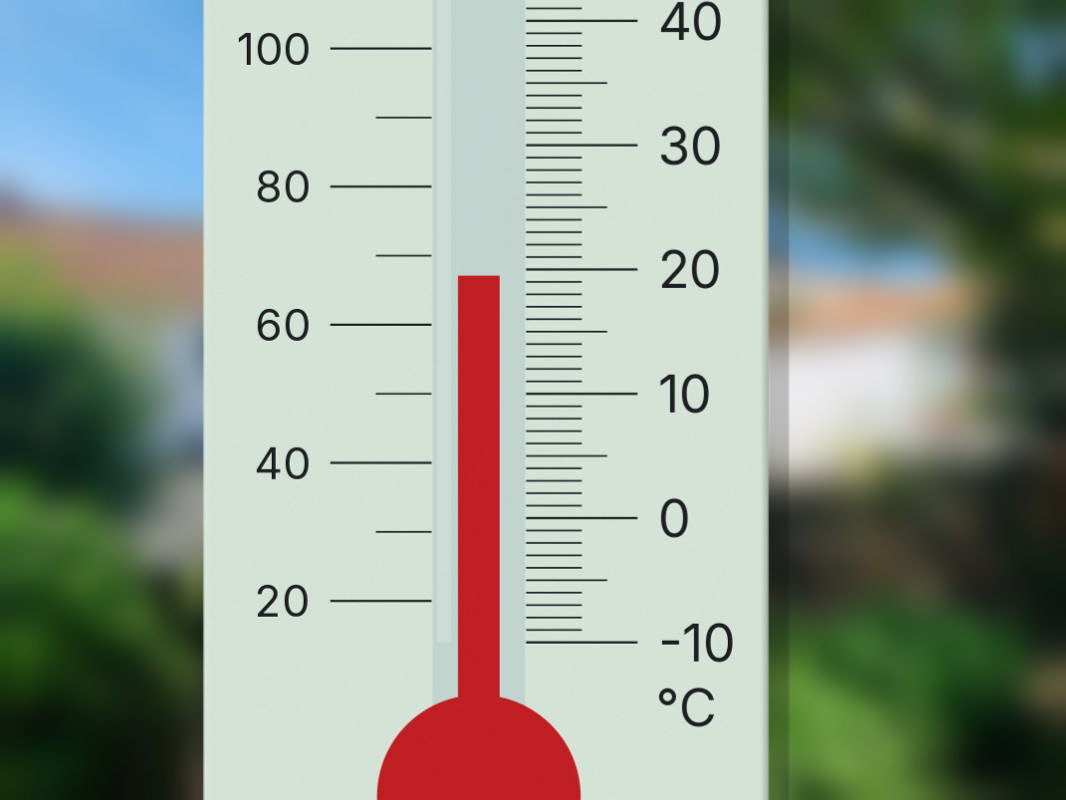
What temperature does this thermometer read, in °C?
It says 19.5 °C
